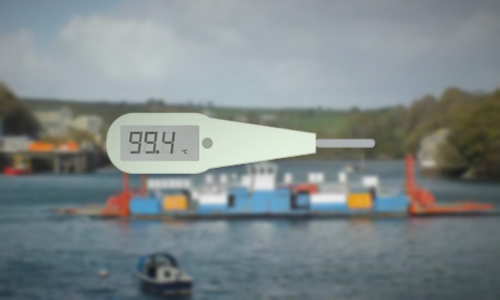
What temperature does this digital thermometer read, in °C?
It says 99.4 °C
